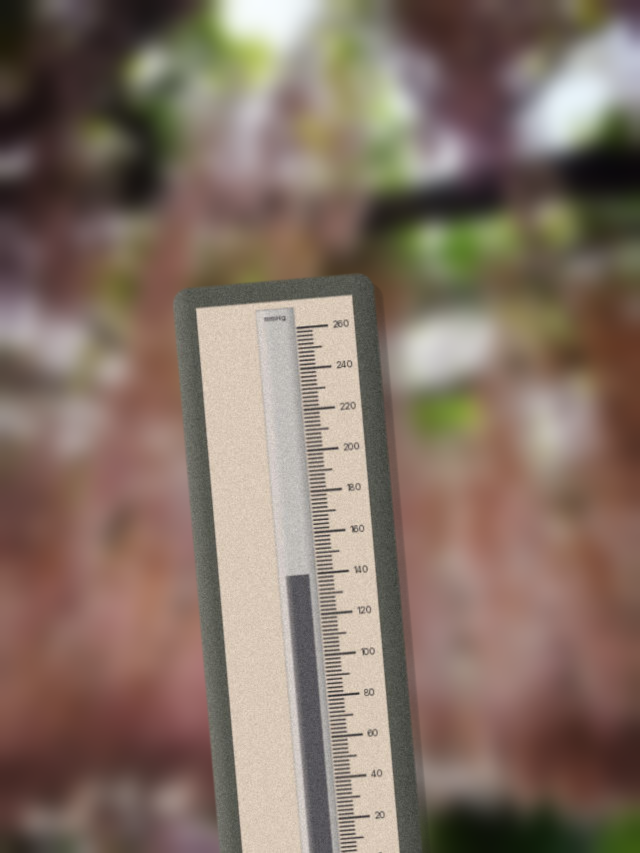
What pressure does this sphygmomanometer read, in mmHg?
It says 140 mmHg
